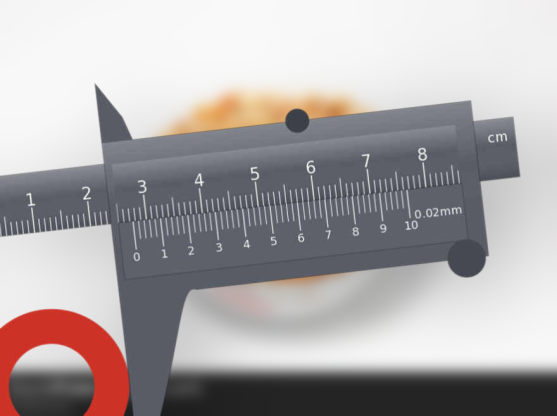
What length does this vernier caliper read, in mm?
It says 27.6 mm
